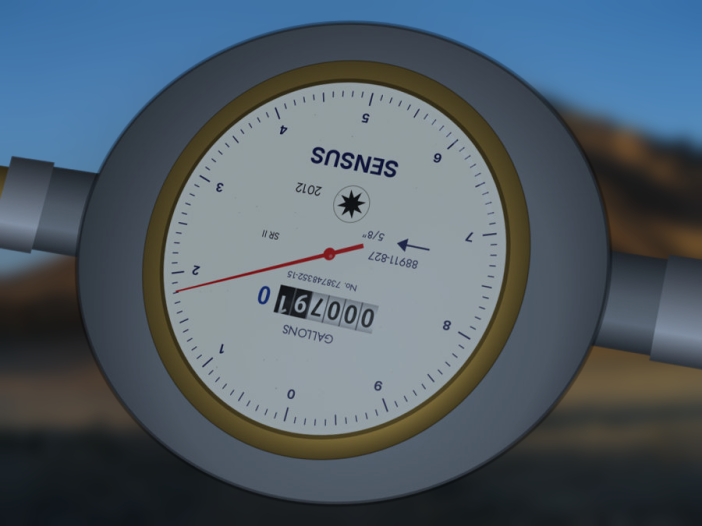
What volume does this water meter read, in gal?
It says 7911.8 gal
